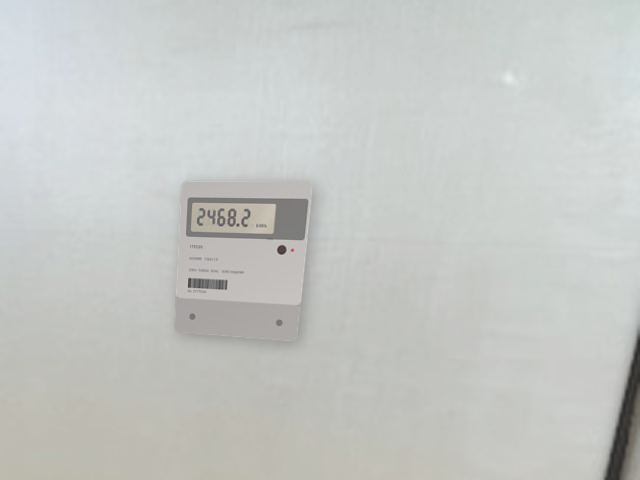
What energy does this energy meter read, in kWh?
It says 2468.2 kWh
